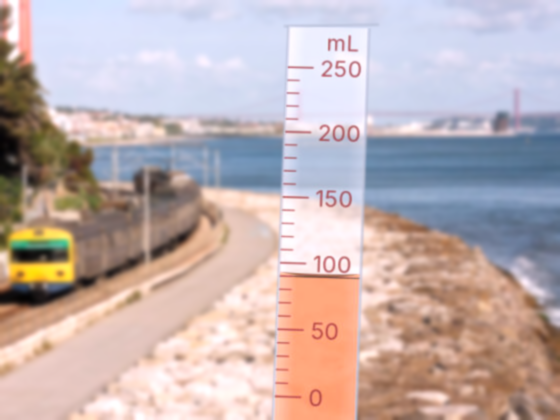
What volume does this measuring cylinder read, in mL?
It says 90 mL
